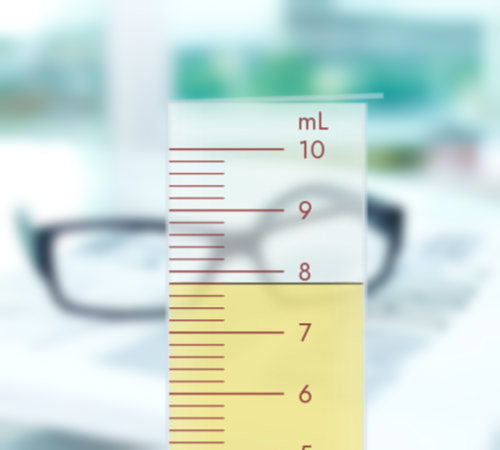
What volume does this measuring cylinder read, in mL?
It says 7.8 mL
